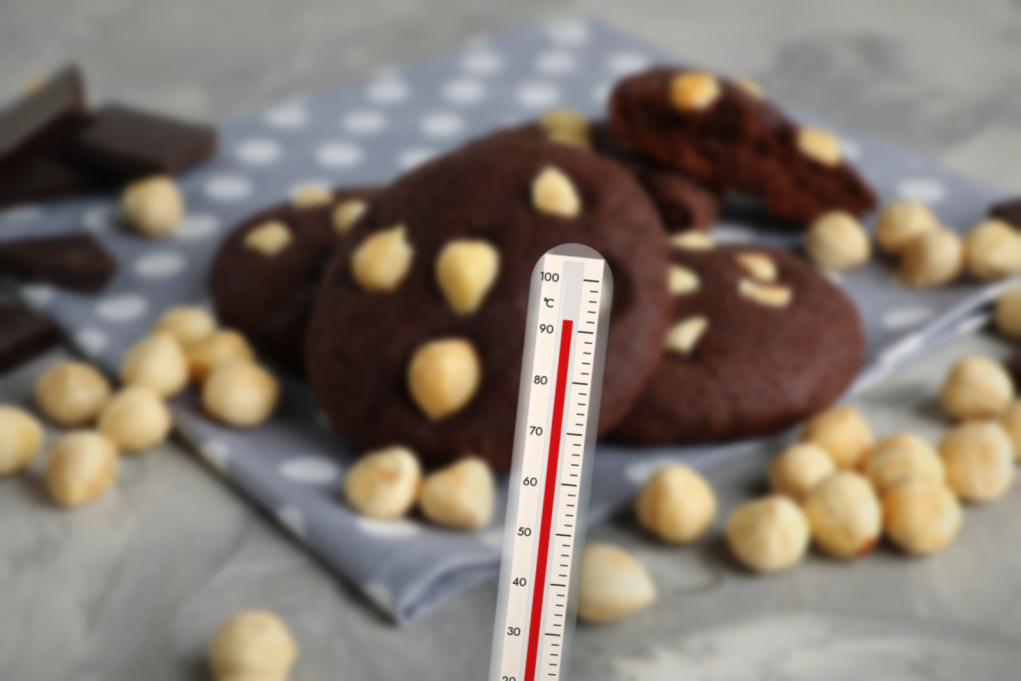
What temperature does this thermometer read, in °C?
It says 92 °C
